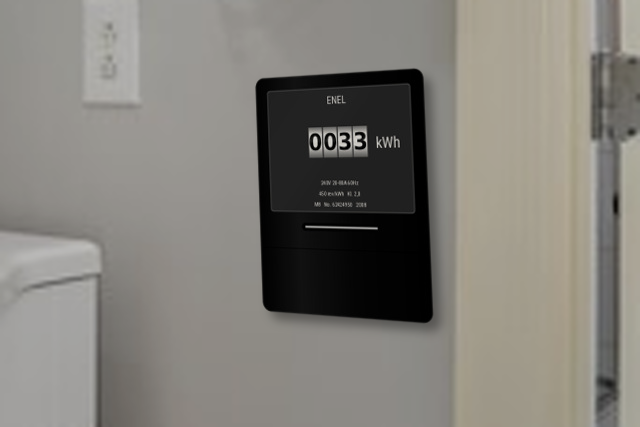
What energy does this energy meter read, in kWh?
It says 33 kWh
